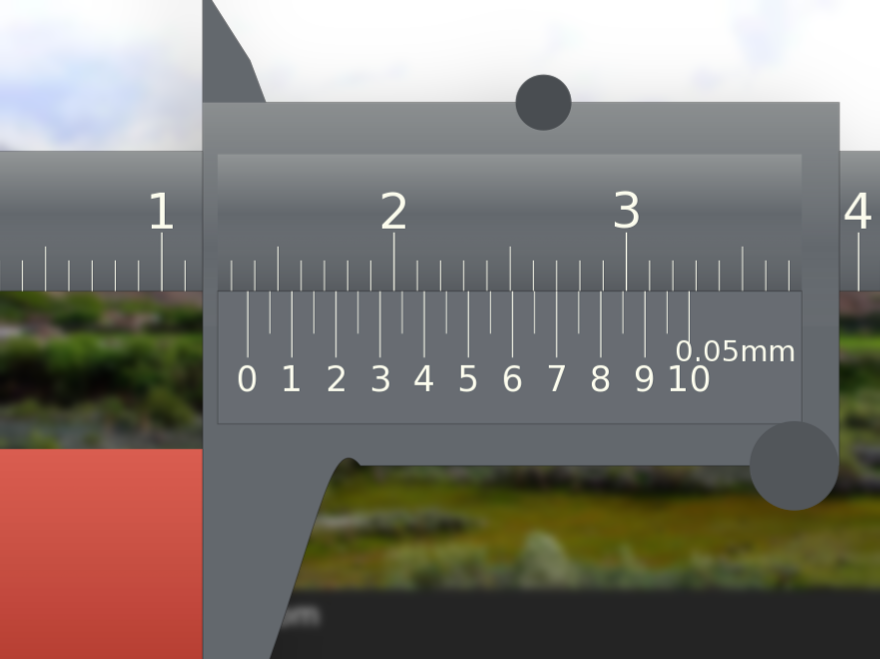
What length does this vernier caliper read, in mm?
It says 13.70 mm
